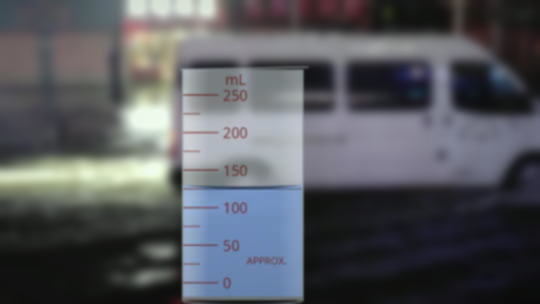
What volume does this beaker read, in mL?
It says 125 mL
